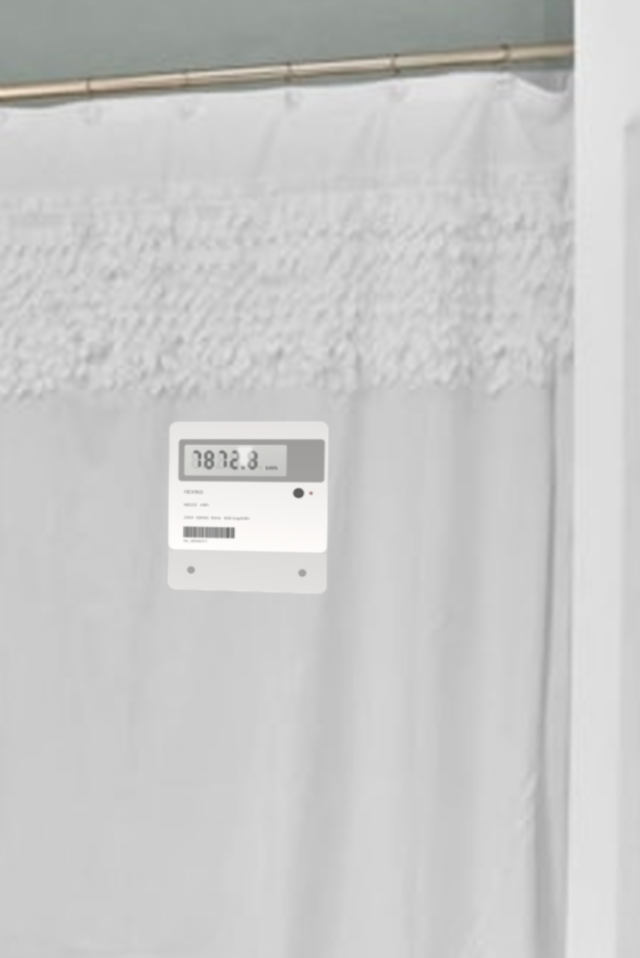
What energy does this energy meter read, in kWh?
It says 7872.8 kWh
